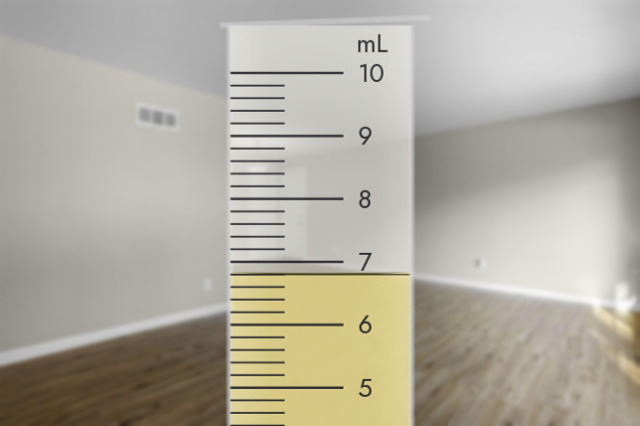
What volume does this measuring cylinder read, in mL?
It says 6.8 mL
